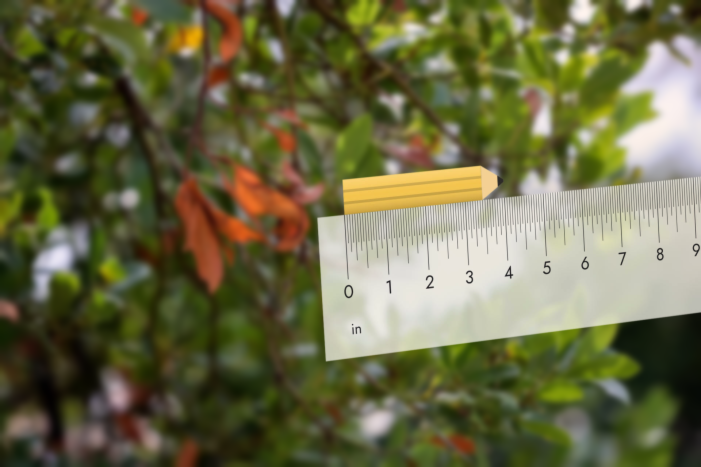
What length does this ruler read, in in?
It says 4 in
